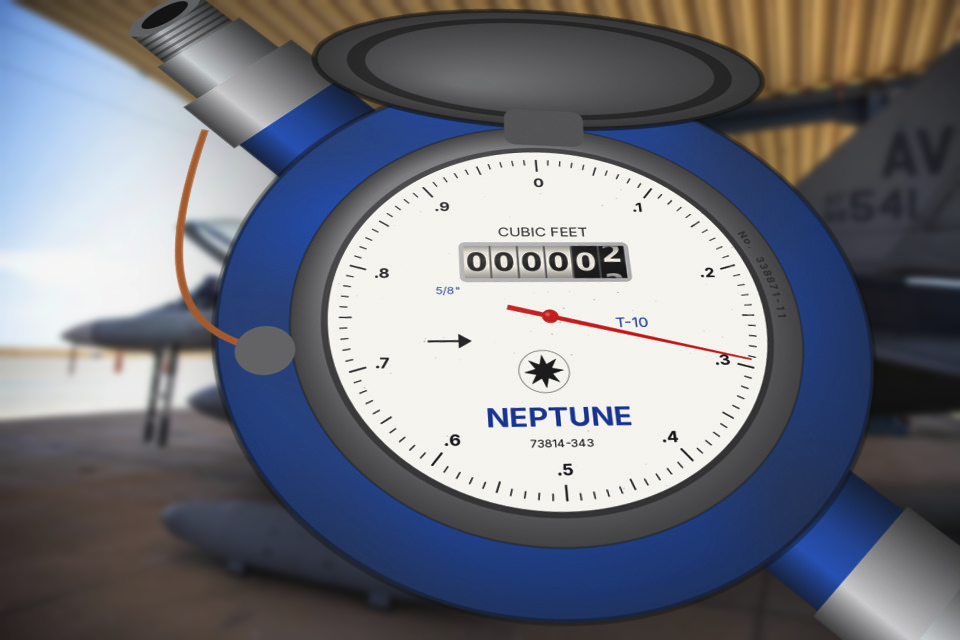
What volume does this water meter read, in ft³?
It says 2.29 ft³
